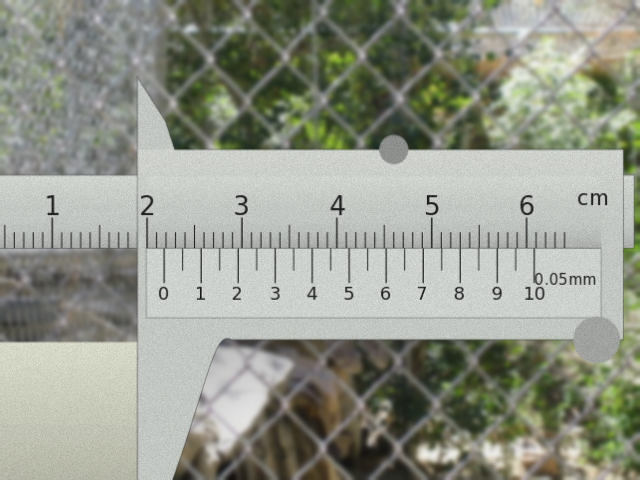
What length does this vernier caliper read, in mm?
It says 21.8 mm
